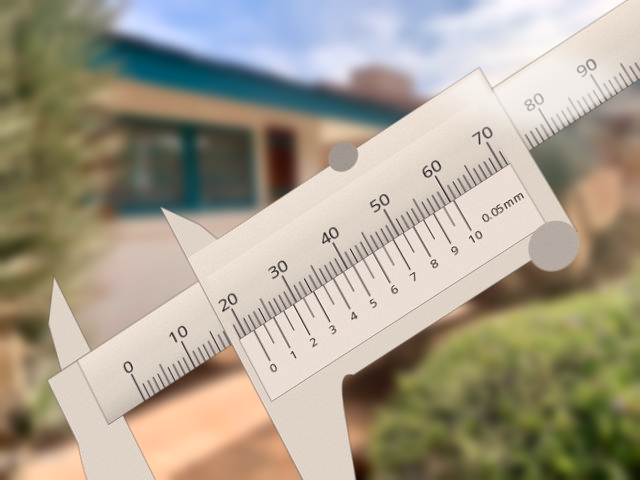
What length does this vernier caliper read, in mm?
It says 21.6 mm
